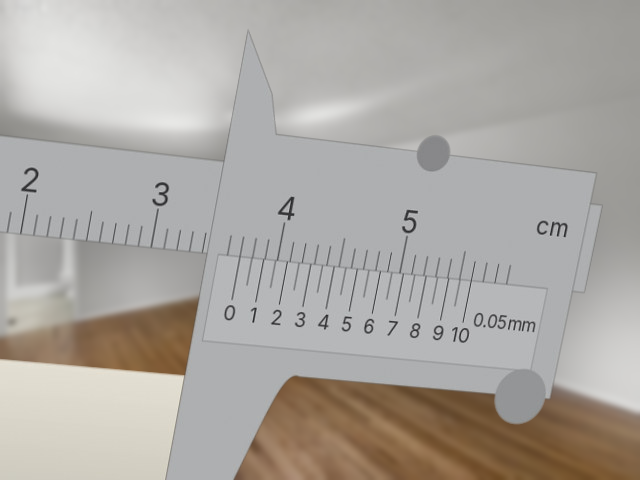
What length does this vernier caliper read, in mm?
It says 37.0 mm
